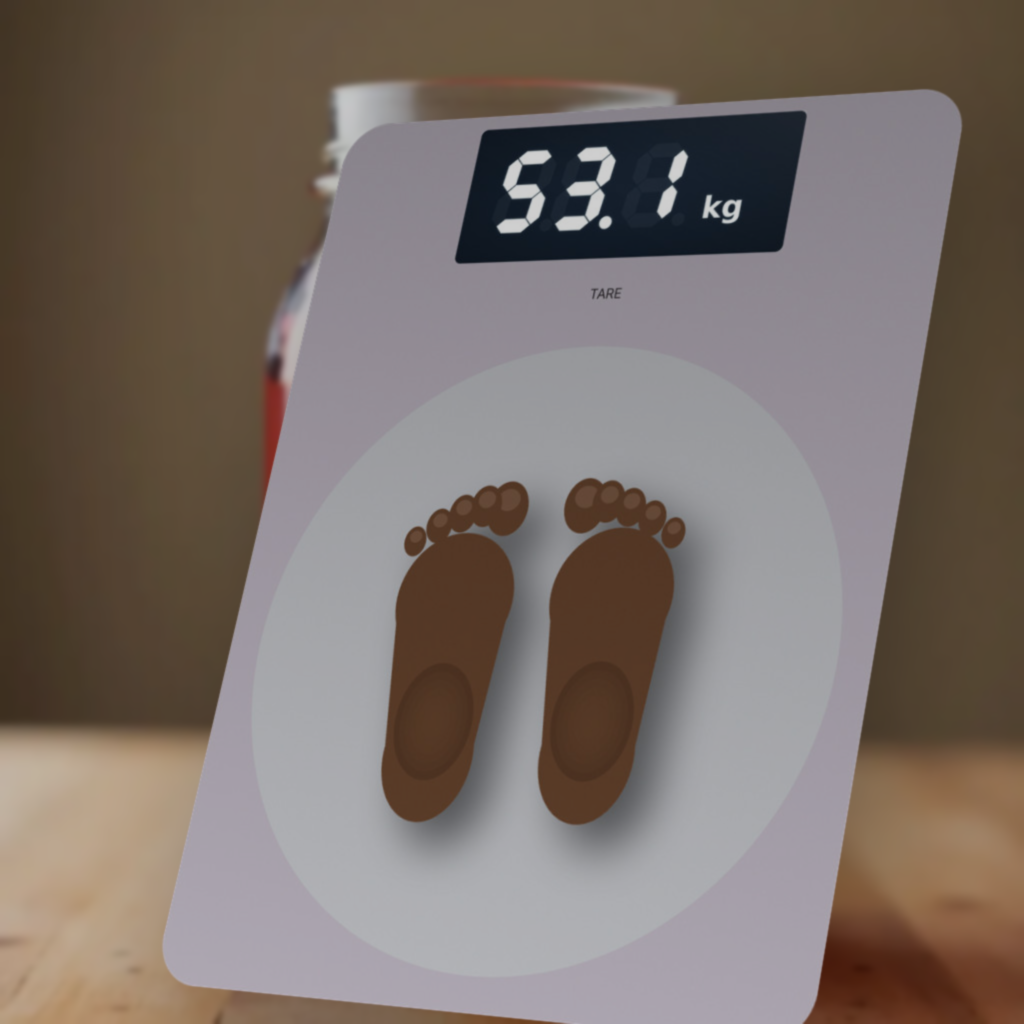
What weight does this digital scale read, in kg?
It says 53.1 kg
